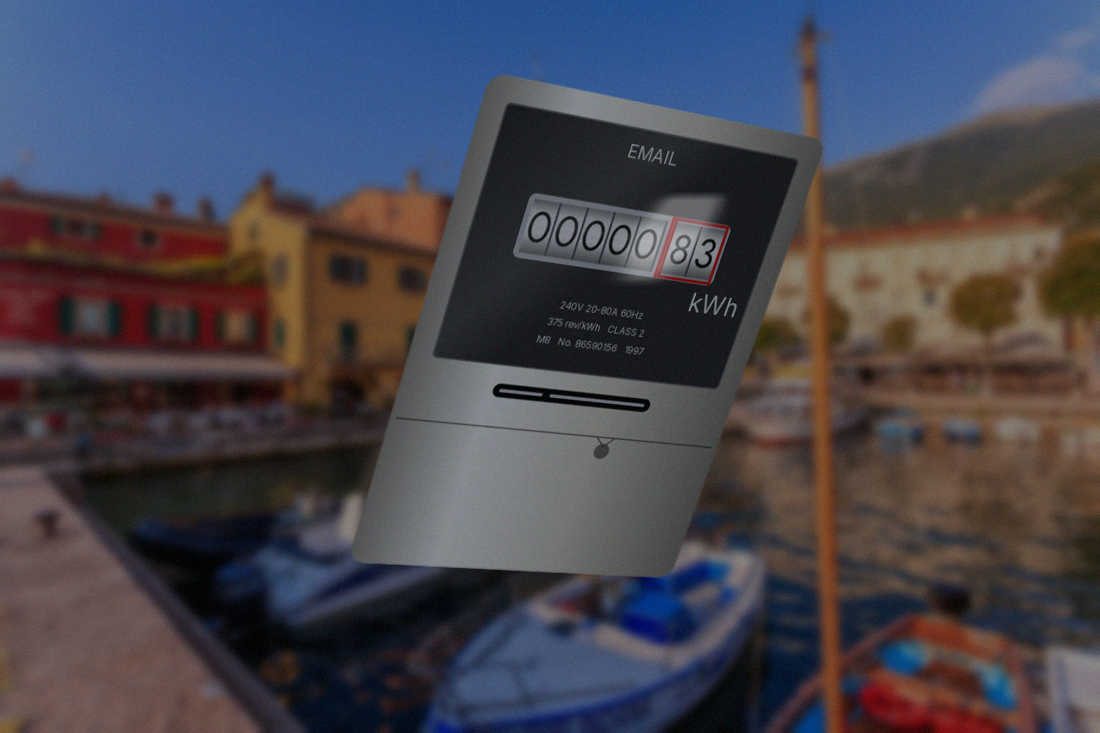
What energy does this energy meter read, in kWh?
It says 0.83 kWh
